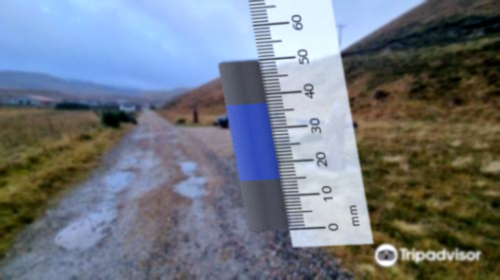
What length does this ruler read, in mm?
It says 50 mm
